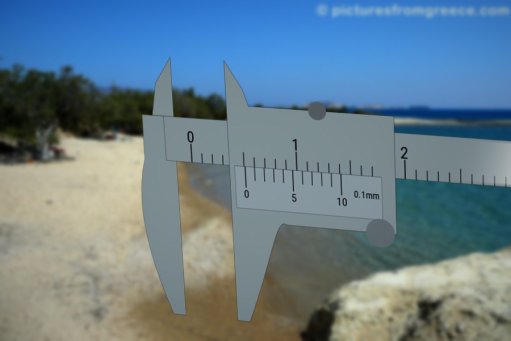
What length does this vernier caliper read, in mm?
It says 5.1 mm
